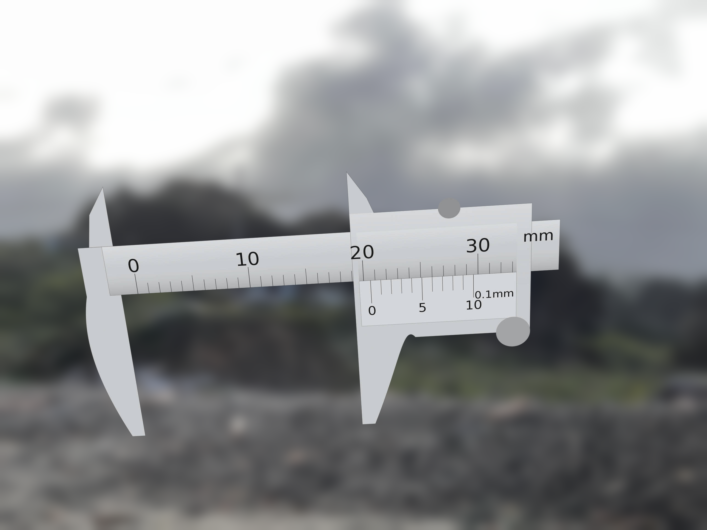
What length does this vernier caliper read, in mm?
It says 20.6 mm
